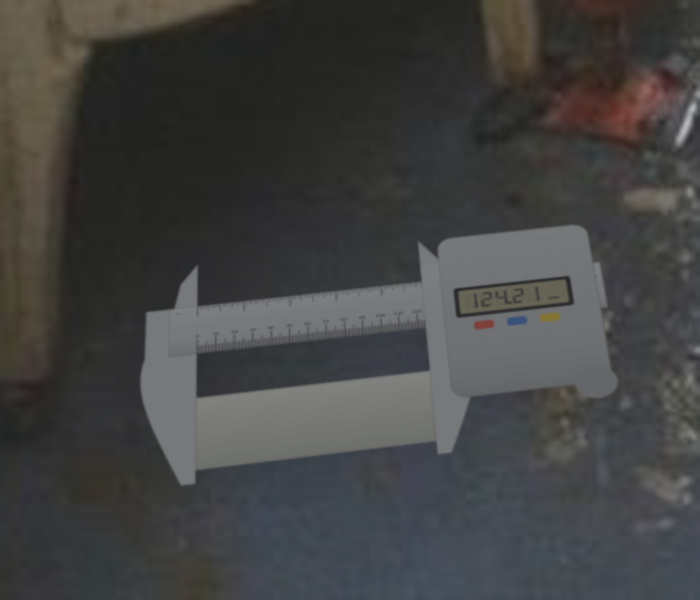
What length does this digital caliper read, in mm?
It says 124.21 mm
